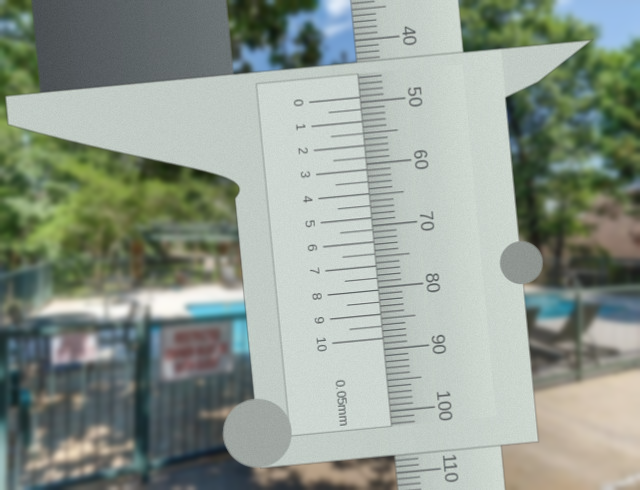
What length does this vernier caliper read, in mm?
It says 49.2 mm
